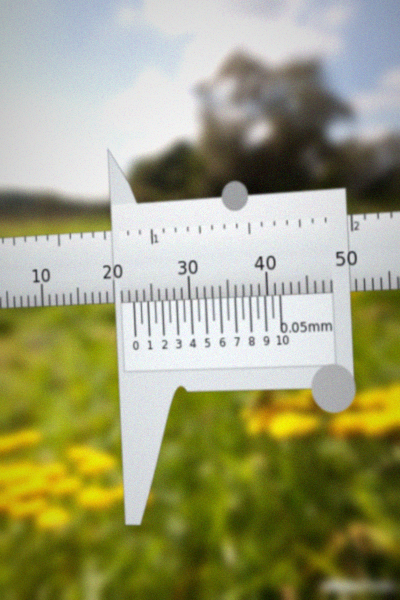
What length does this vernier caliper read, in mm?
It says 22.6 mm
